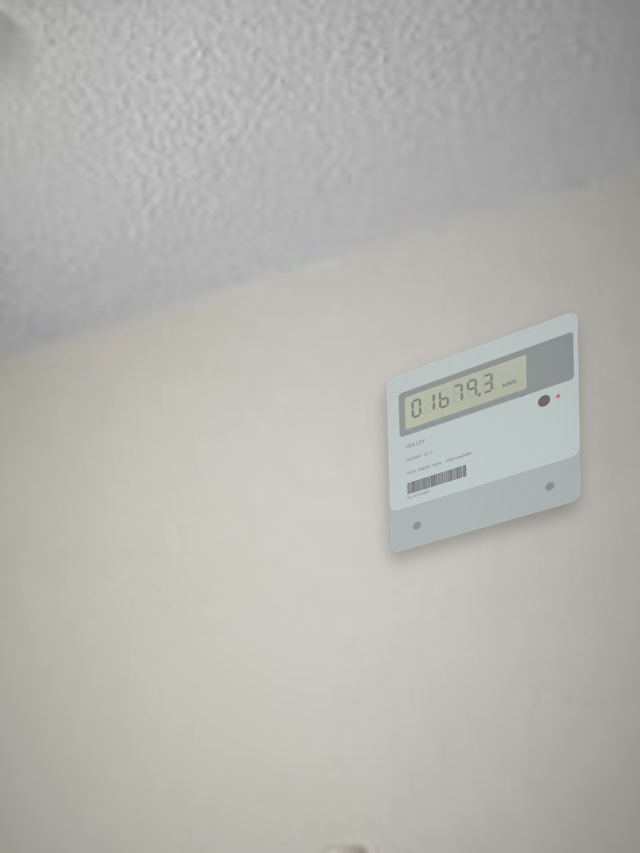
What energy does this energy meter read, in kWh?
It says 1679.3 kWh
